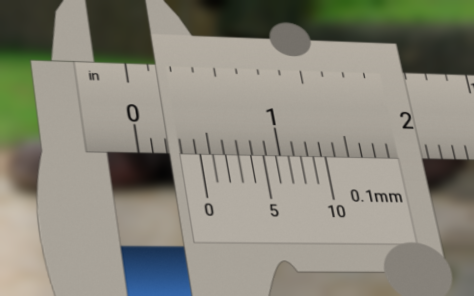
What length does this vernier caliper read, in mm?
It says 4.3 mm
